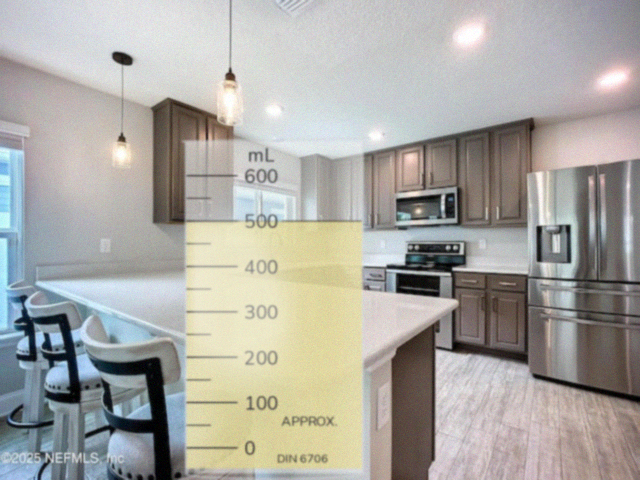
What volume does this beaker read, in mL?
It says 500 mL
